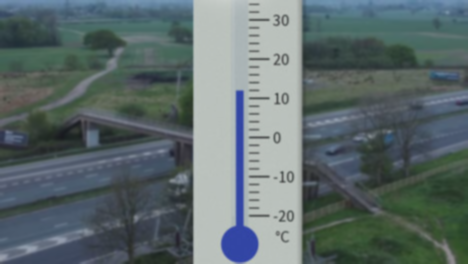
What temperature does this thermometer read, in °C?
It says 12 °C
